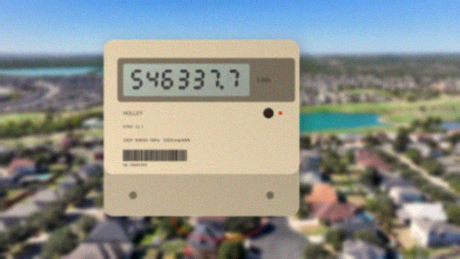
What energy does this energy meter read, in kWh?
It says 546337.7 kWh
